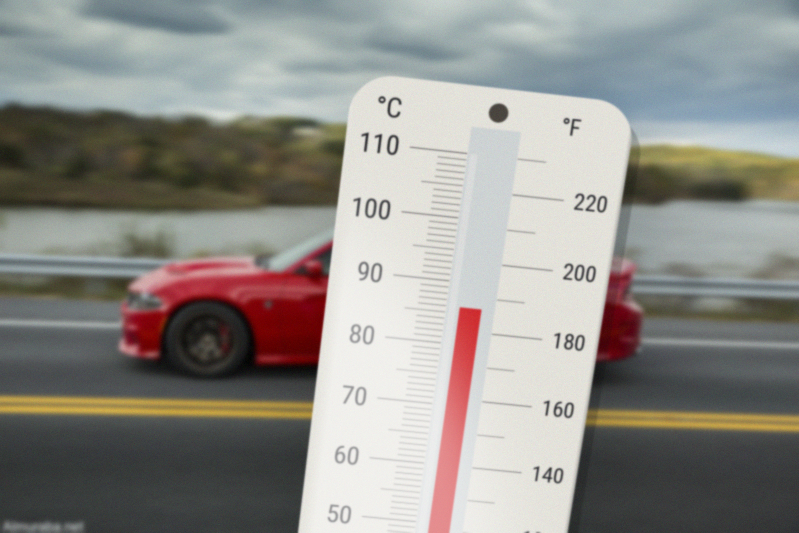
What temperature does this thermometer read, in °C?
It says 86 °C
